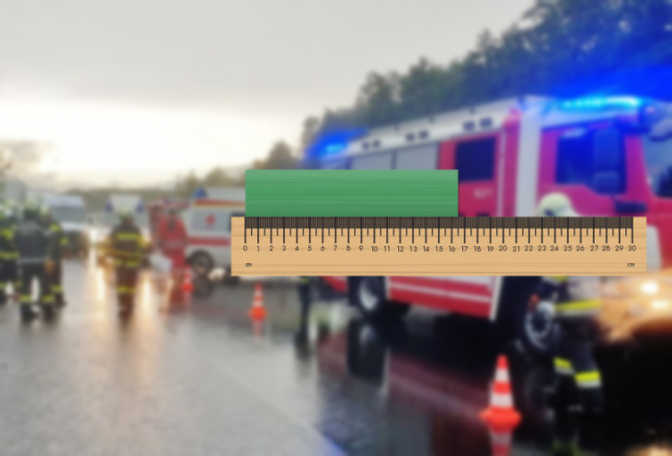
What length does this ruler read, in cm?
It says 16.5 cm
